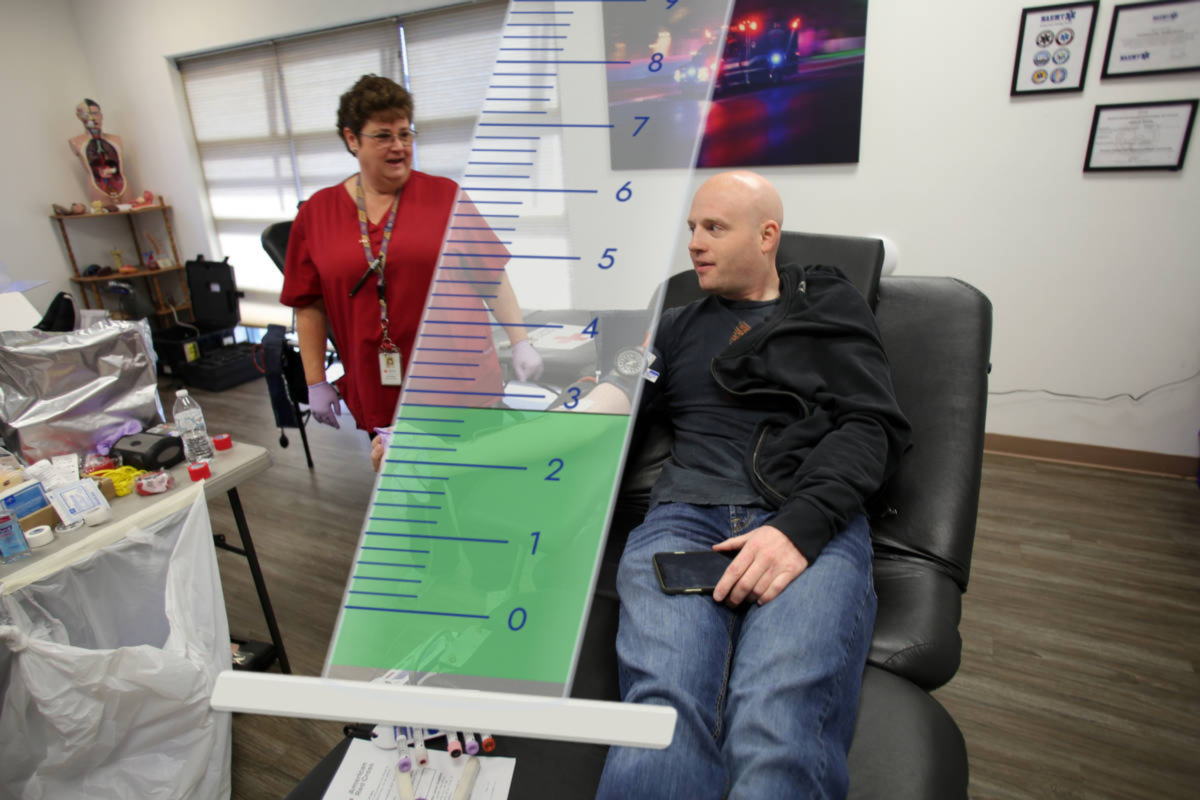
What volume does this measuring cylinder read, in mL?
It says 2.8 mL
